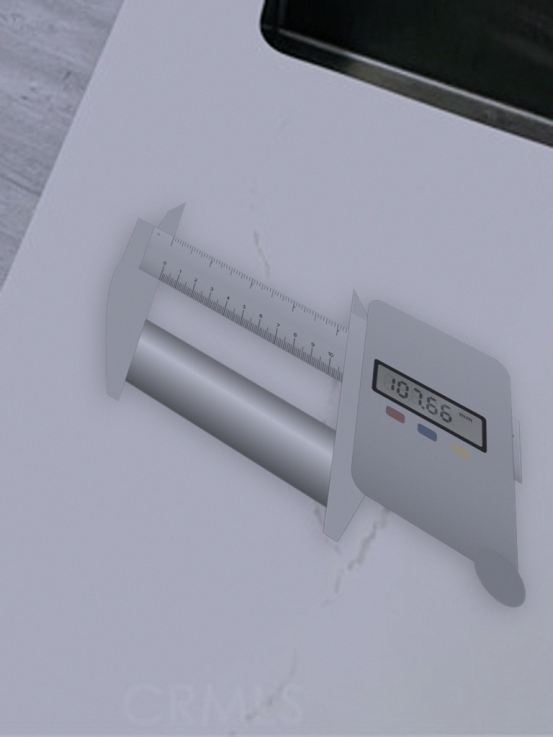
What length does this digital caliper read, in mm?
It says 107.66 mm
